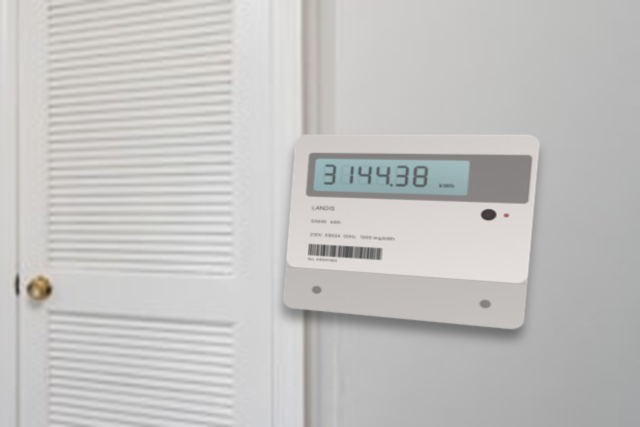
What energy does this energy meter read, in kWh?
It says 3144.38 kWh
